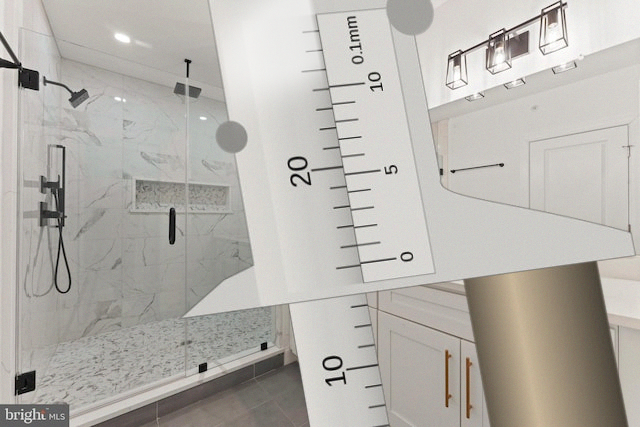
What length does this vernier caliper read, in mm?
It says 15.1 mm
